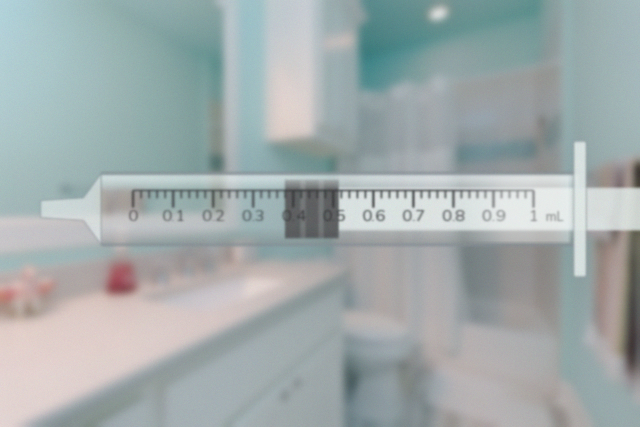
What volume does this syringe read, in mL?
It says 0.38 mL
